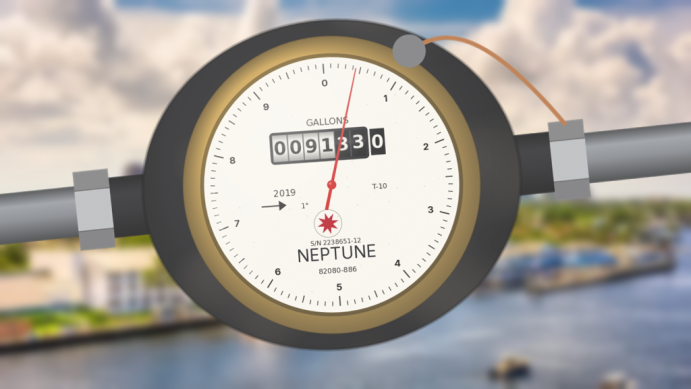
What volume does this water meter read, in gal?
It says 91330.4 gal
